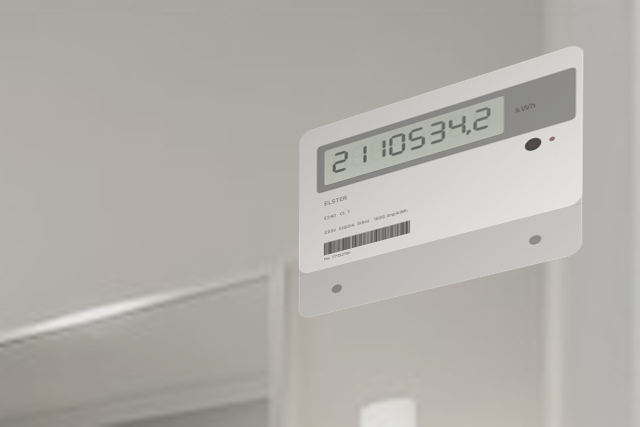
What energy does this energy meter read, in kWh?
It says 2110534.2 kWh
